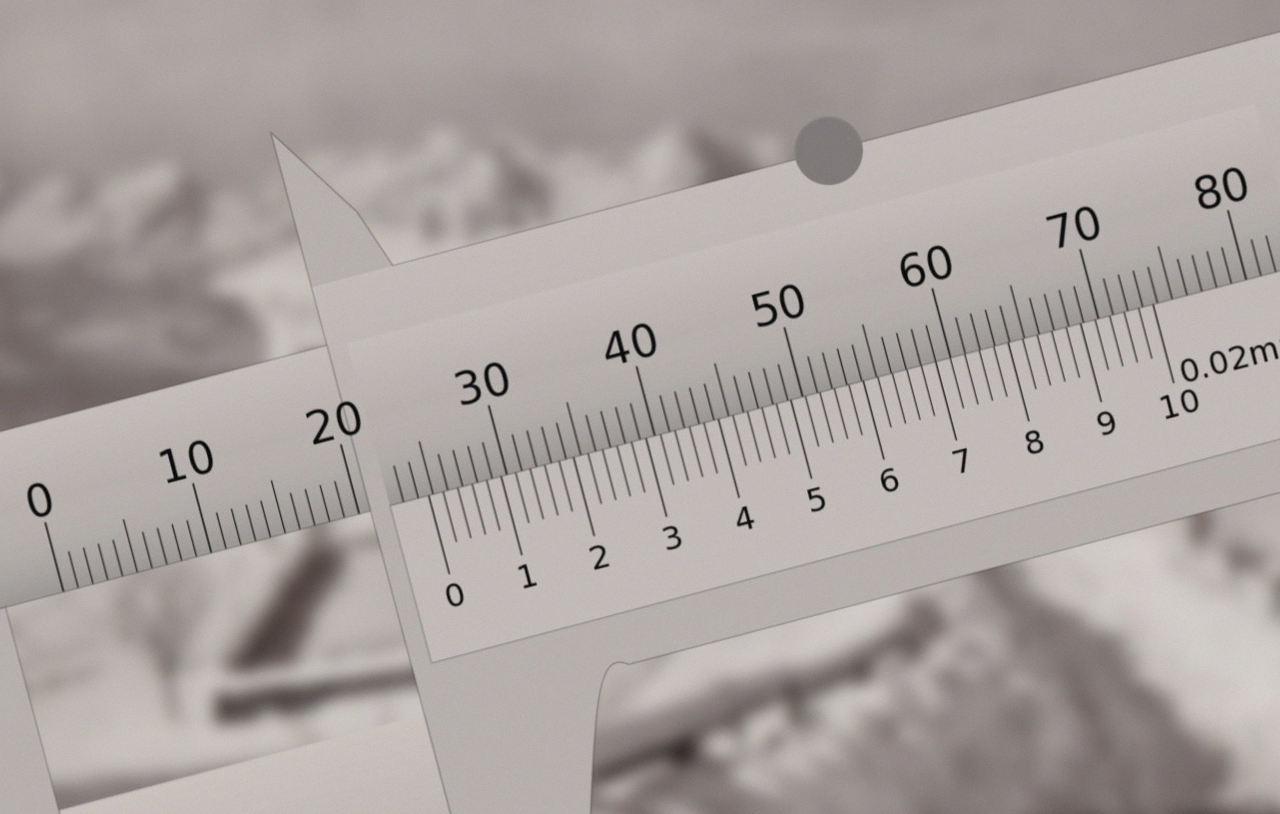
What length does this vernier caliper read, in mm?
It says 24.7 mm
